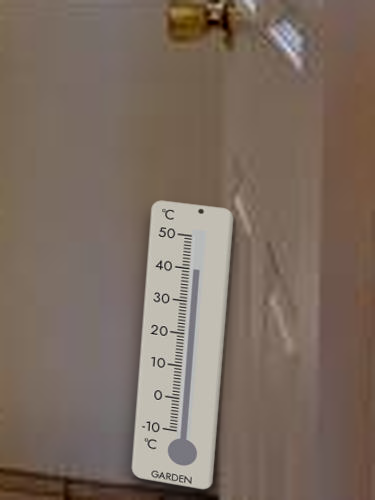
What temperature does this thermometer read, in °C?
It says 40 °C
